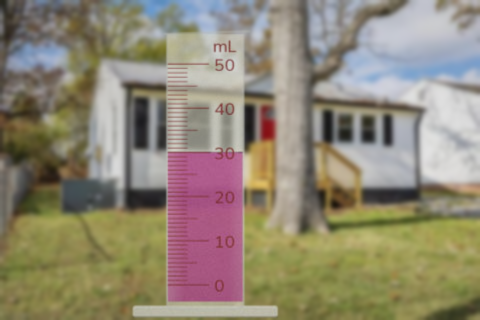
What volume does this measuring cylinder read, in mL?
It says 30 mL
